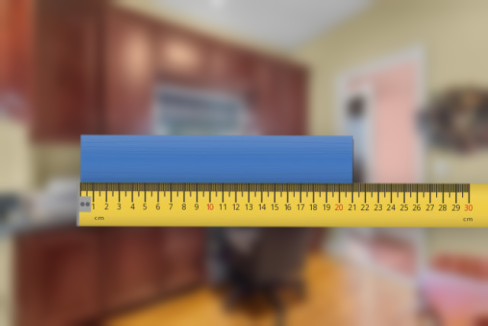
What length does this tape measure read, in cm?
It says 21 cm
